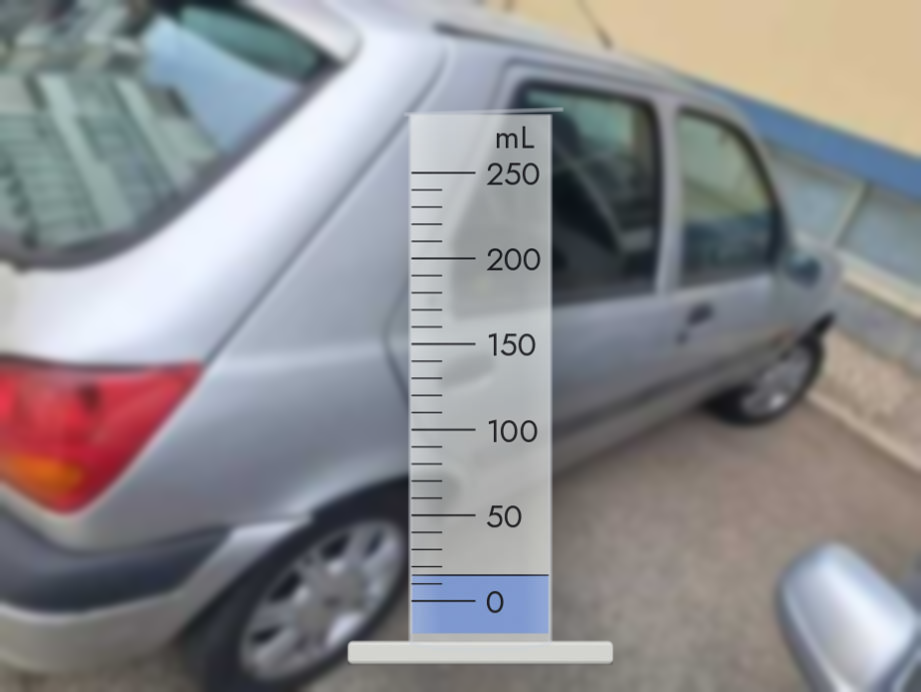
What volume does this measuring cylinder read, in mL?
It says 15 mL
